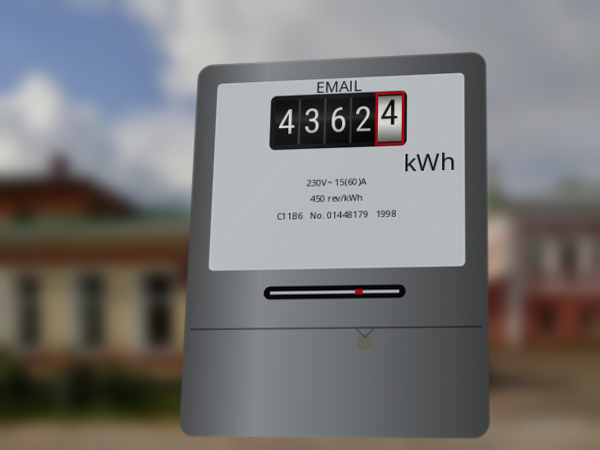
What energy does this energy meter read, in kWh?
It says 4362.4 kWh
